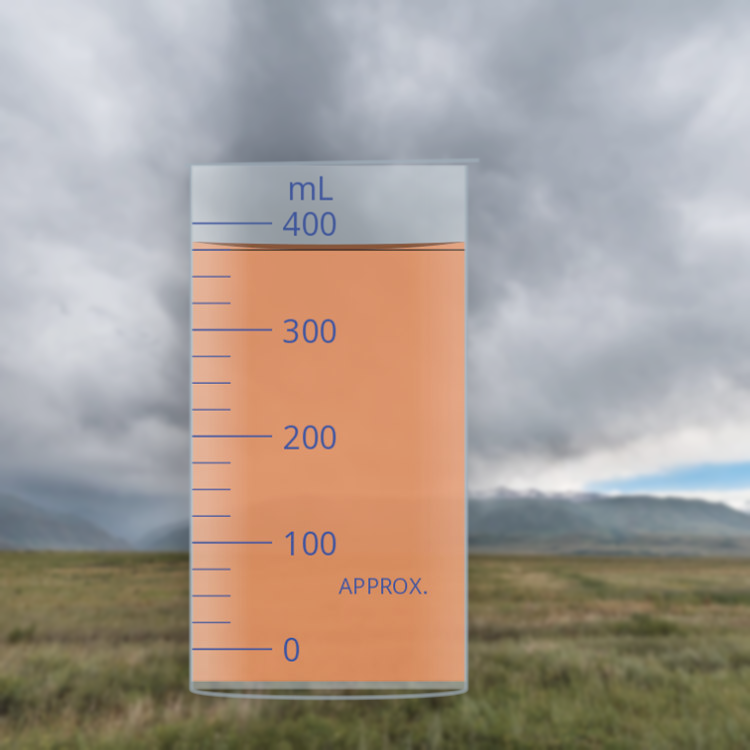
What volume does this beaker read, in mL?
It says 375 mL
